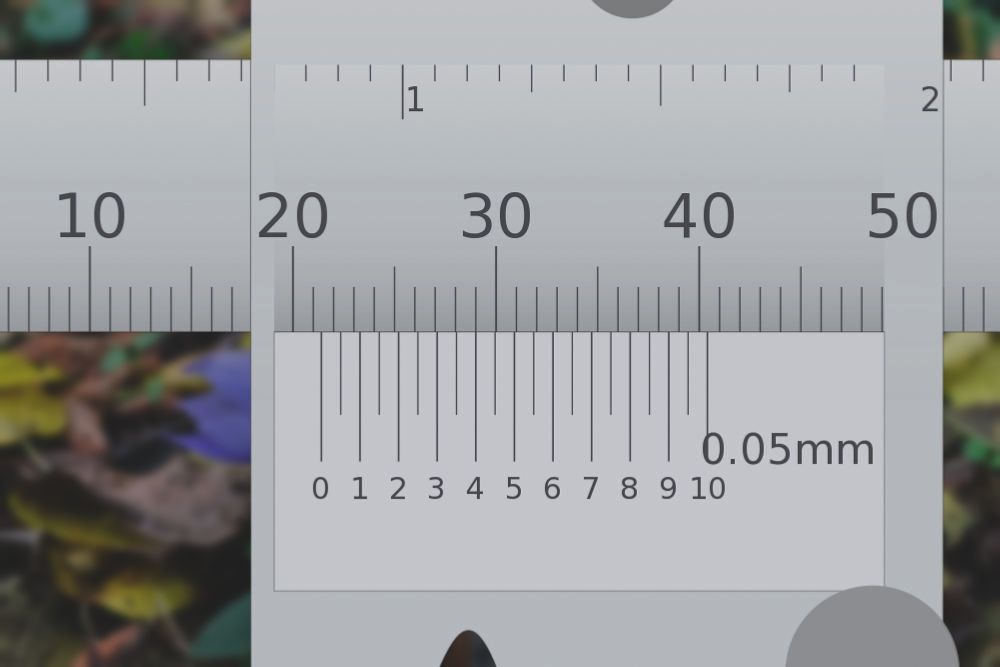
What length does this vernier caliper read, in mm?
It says 21.4 mm
